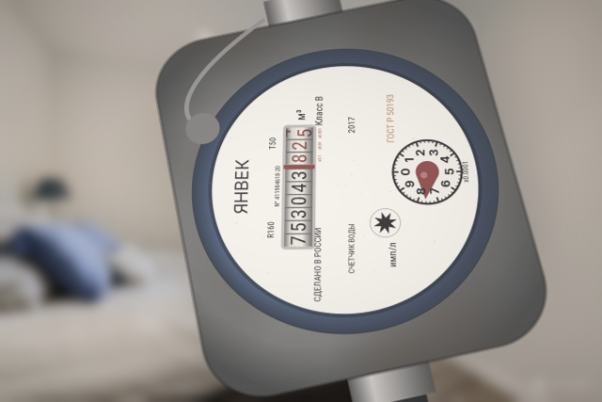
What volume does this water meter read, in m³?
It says 753043.8247 m³
